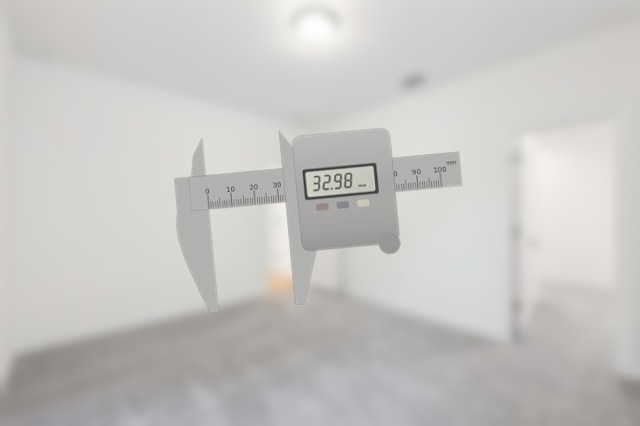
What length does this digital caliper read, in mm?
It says 32.98 mm
